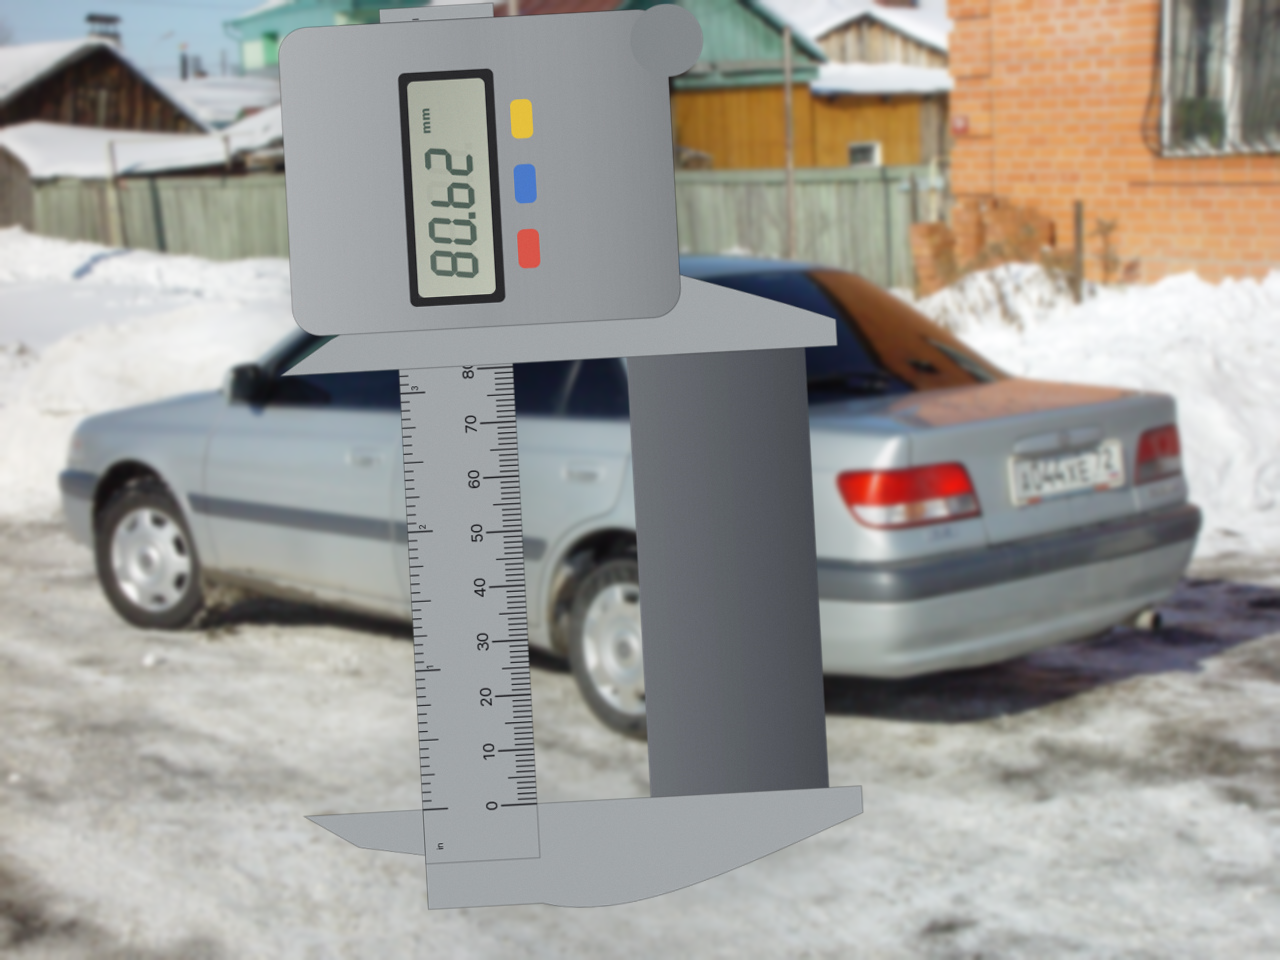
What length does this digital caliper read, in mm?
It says 80.62 mm
